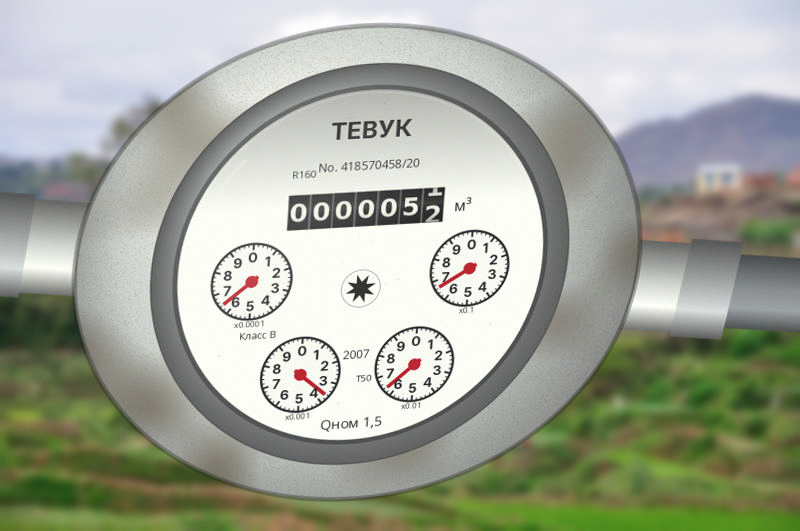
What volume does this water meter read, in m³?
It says 51.6636 m³
